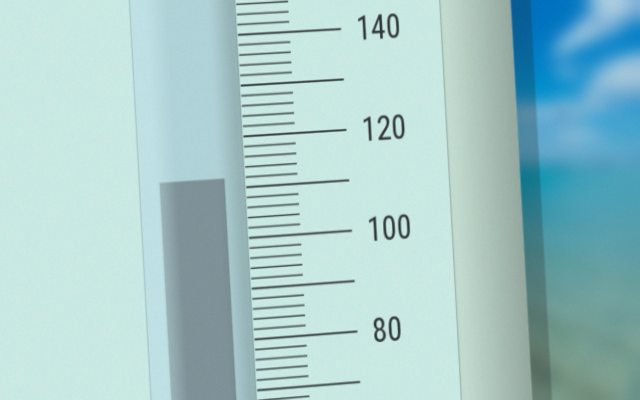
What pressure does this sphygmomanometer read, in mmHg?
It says 112 mmHg
